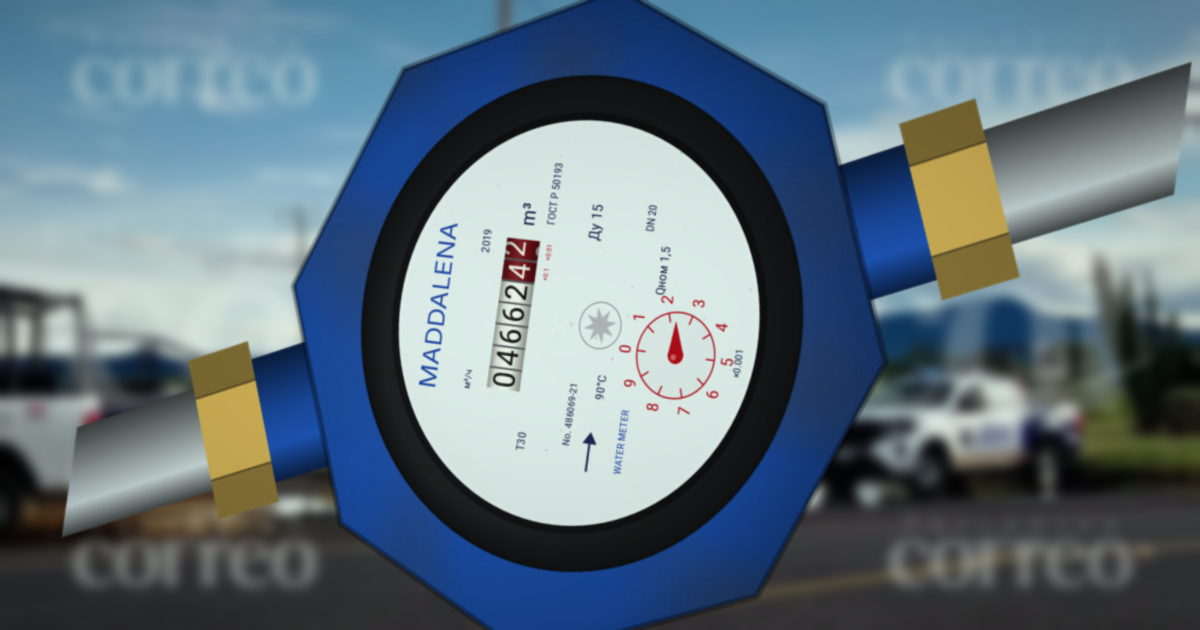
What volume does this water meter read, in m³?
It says 4662.422 m³
